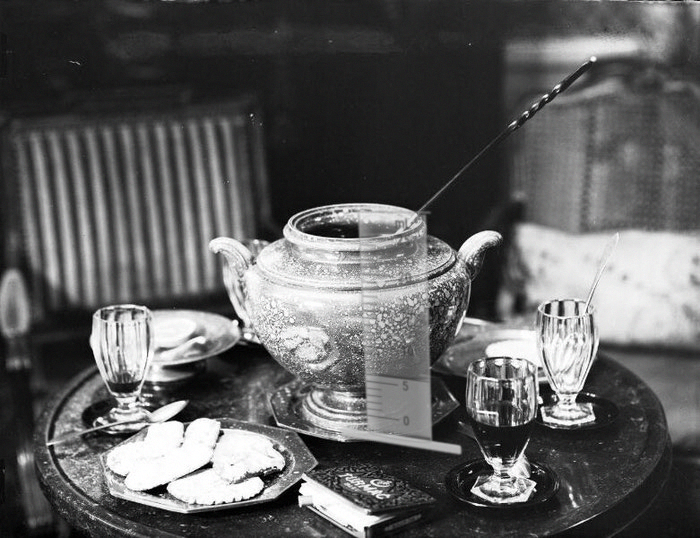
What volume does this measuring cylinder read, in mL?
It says 6 mL
